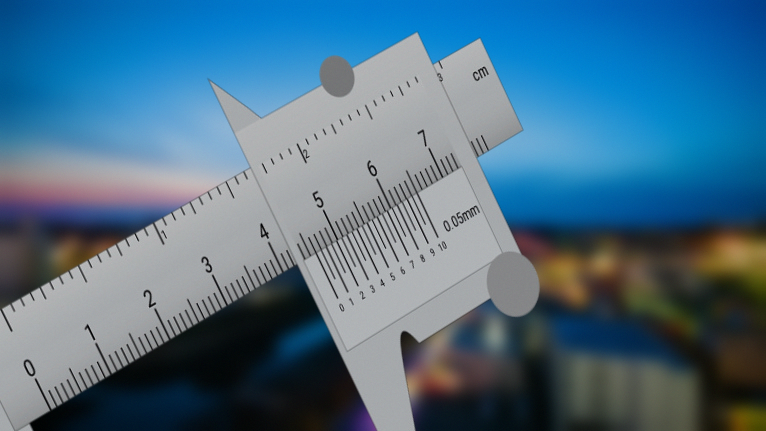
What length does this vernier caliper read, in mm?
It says 46.0 mm
